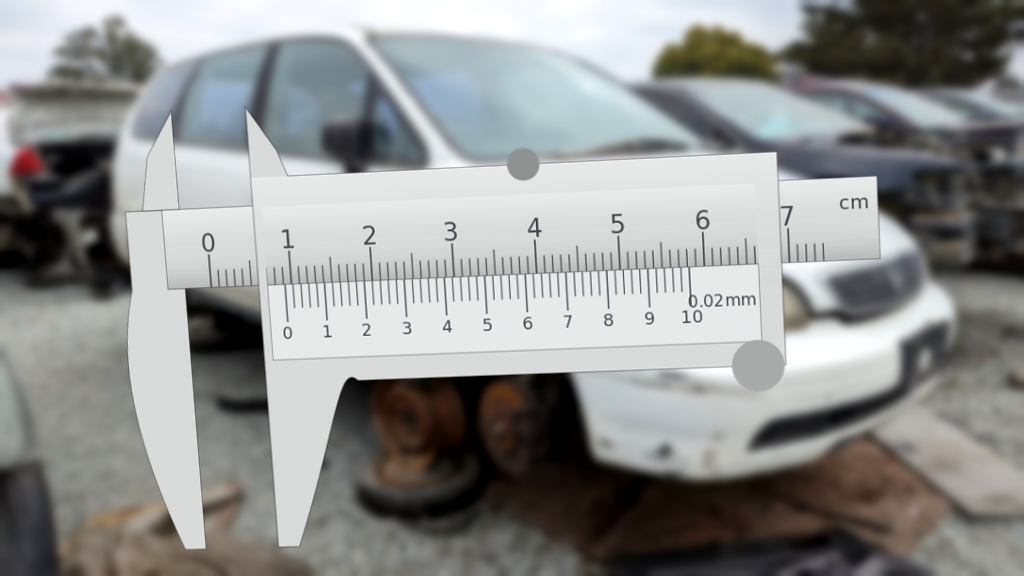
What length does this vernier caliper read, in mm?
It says 9.2 mm
